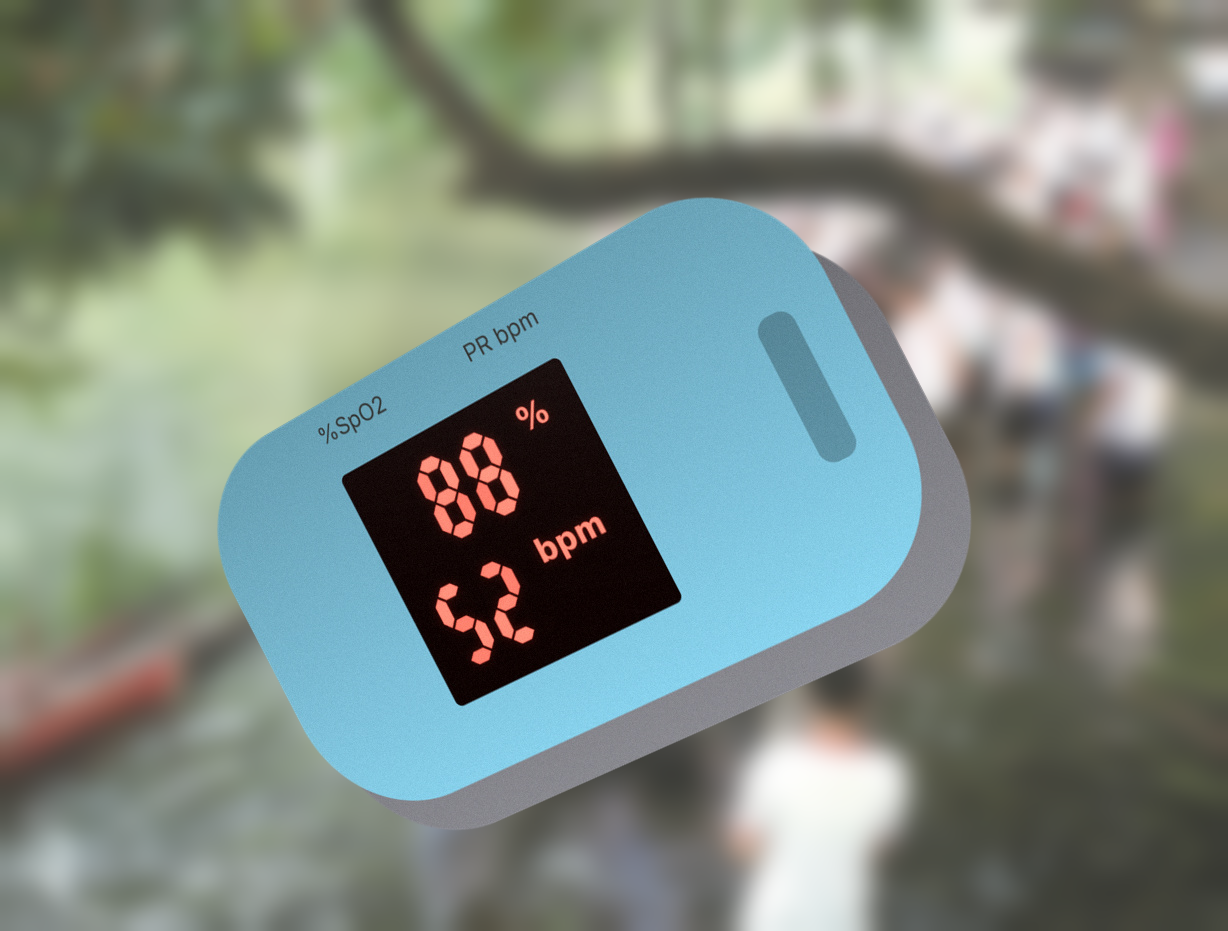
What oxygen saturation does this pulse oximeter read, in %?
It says 88 %
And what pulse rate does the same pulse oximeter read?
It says 52 bpm
